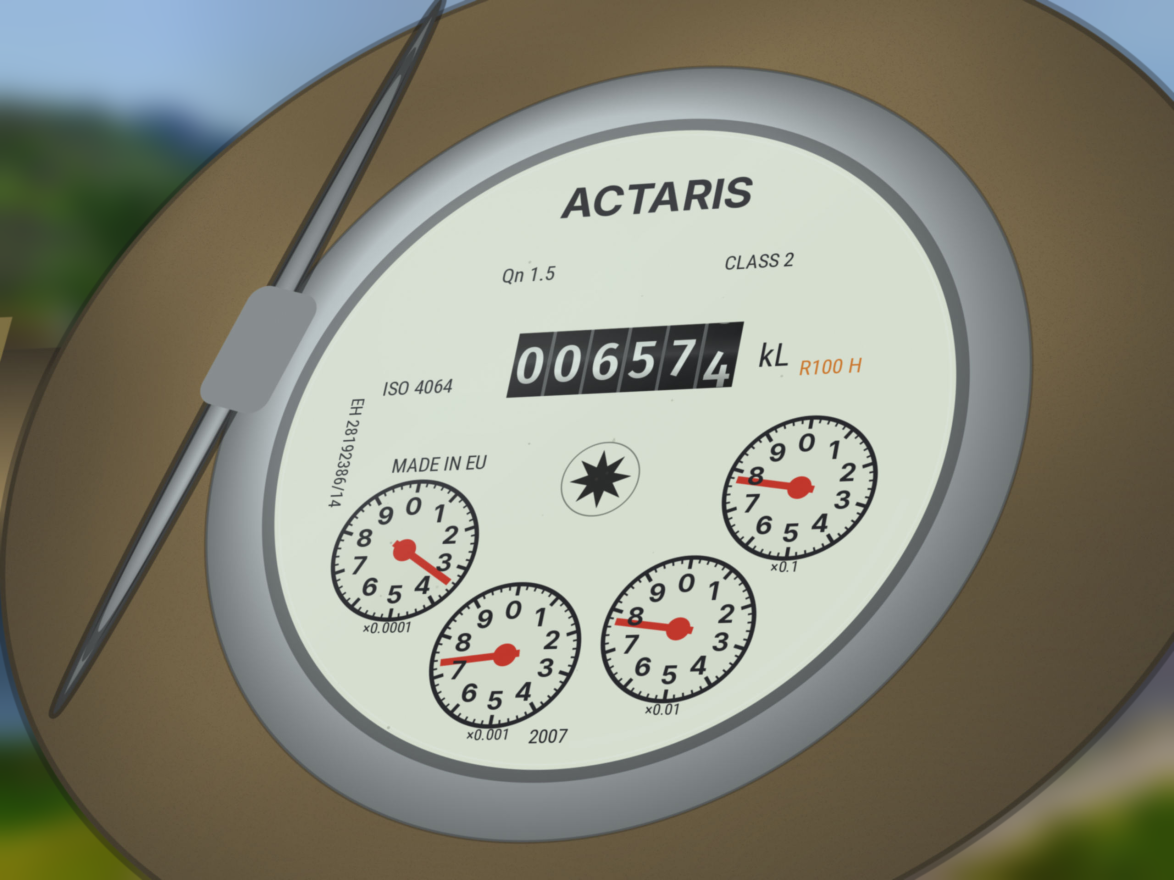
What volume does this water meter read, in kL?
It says 6573.7773 kL
